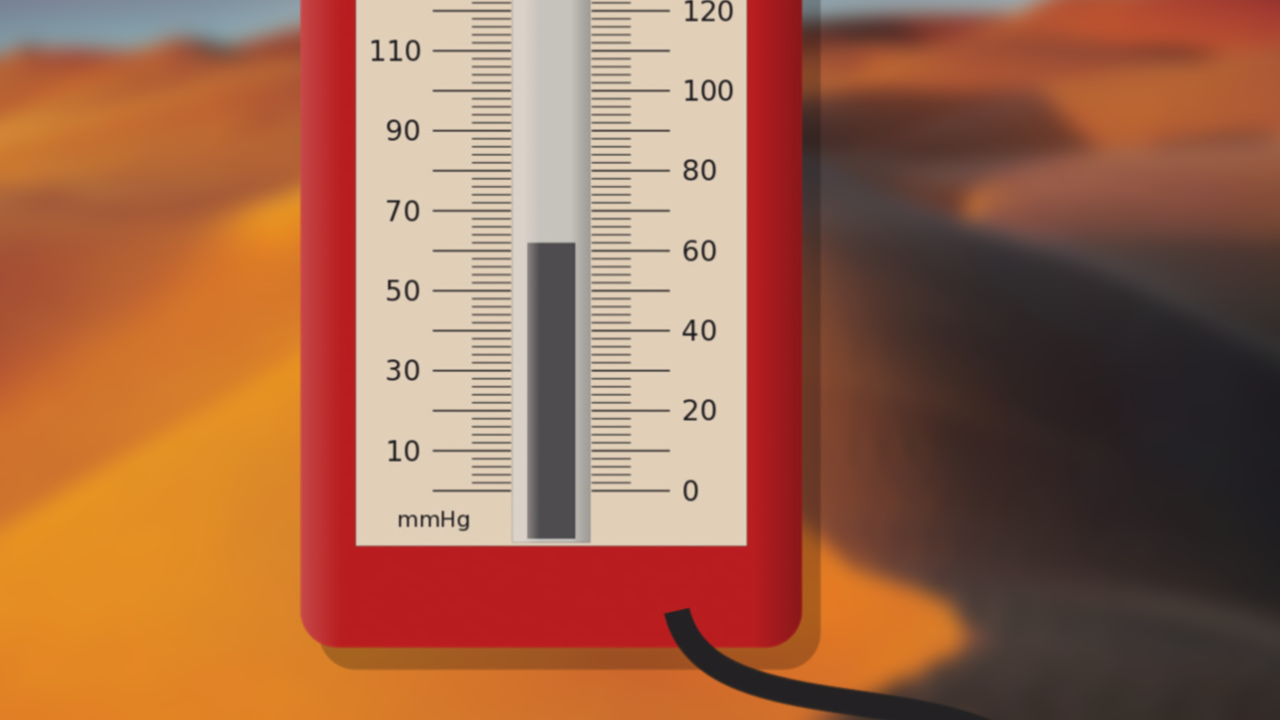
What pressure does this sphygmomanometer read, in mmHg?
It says 62 mmHg
